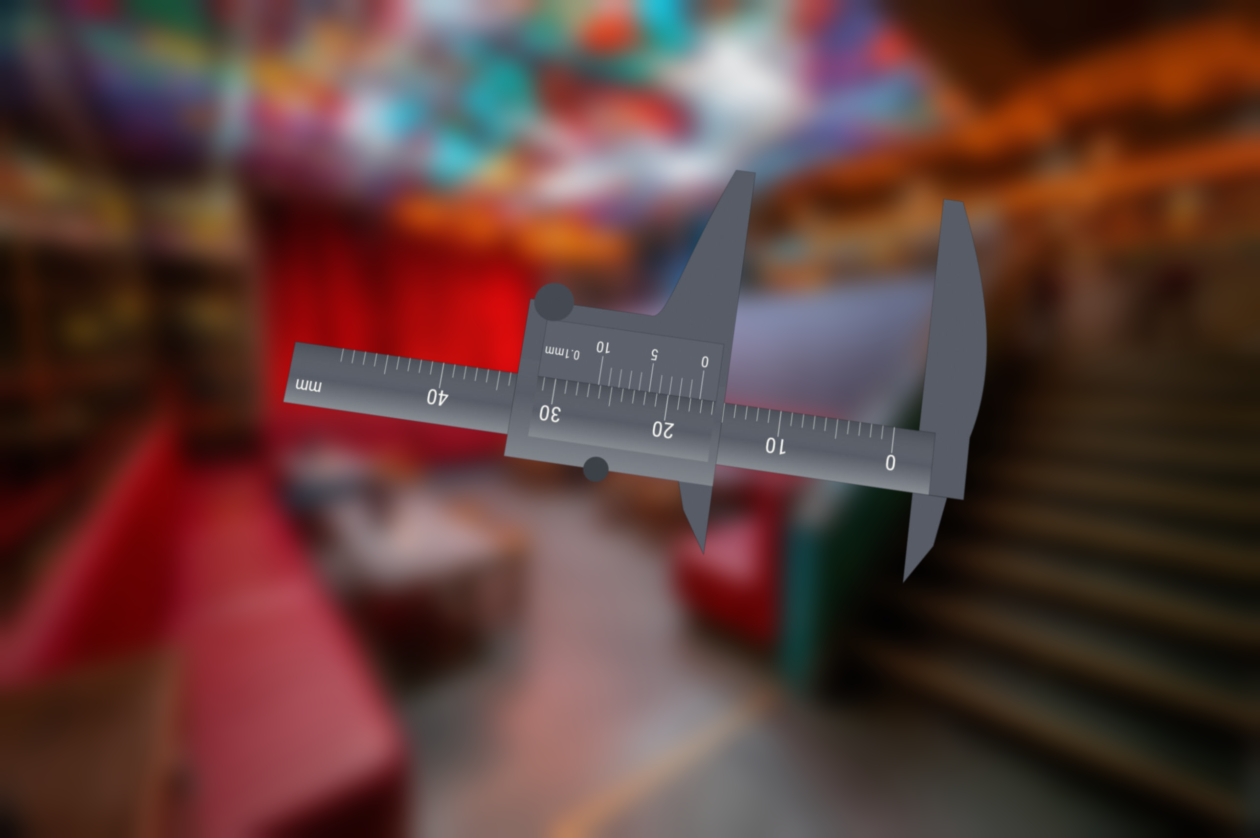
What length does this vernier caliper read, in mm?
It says 17.2 mm
